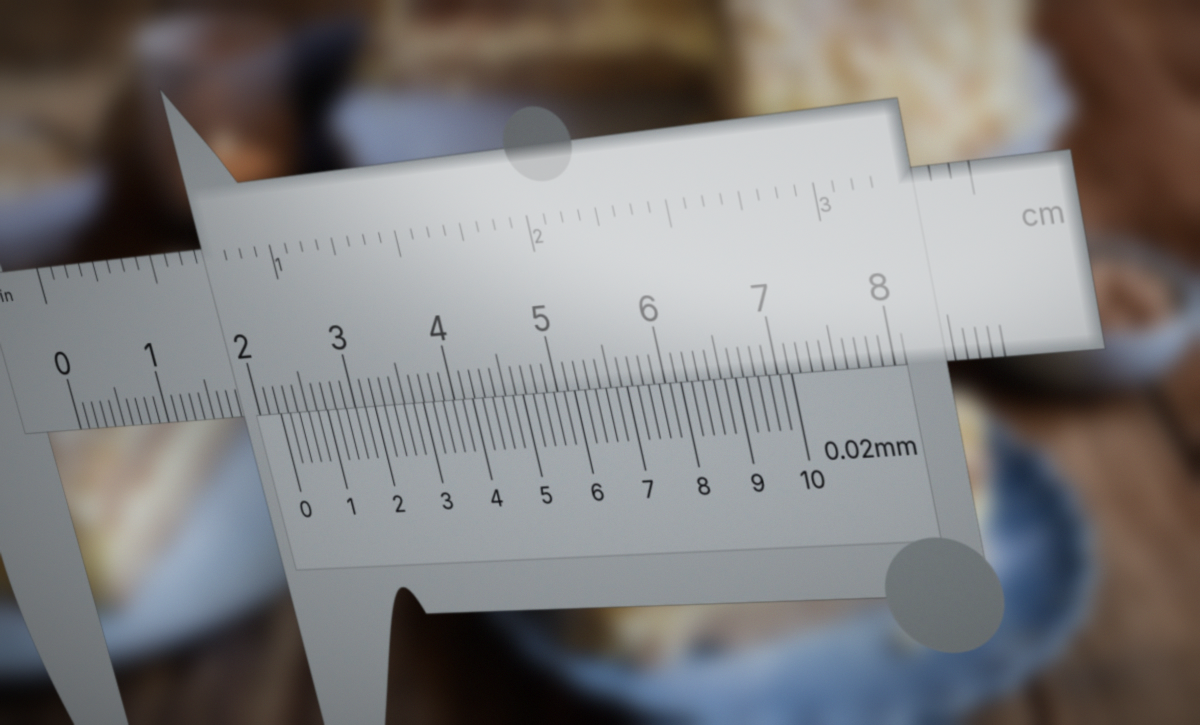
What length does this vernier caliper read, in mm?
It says 22.2 mm
